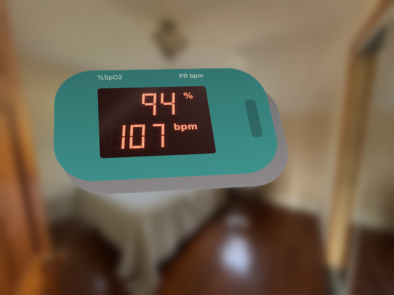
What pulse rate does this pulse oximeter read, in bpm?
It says 107 bpm
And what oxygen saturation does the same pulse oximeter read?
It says 94 %
